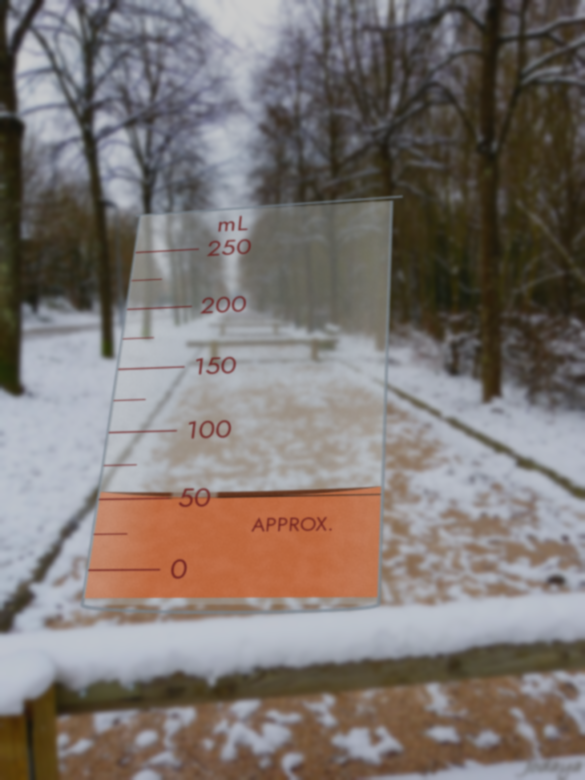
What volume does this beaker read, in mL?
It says 50 mL
